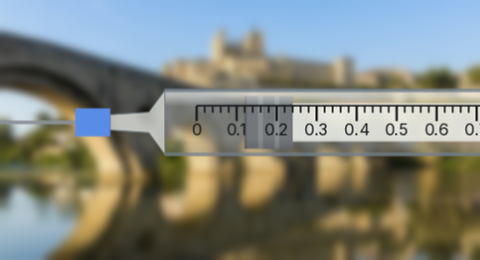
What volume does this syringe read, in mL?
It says 0.12 mL
